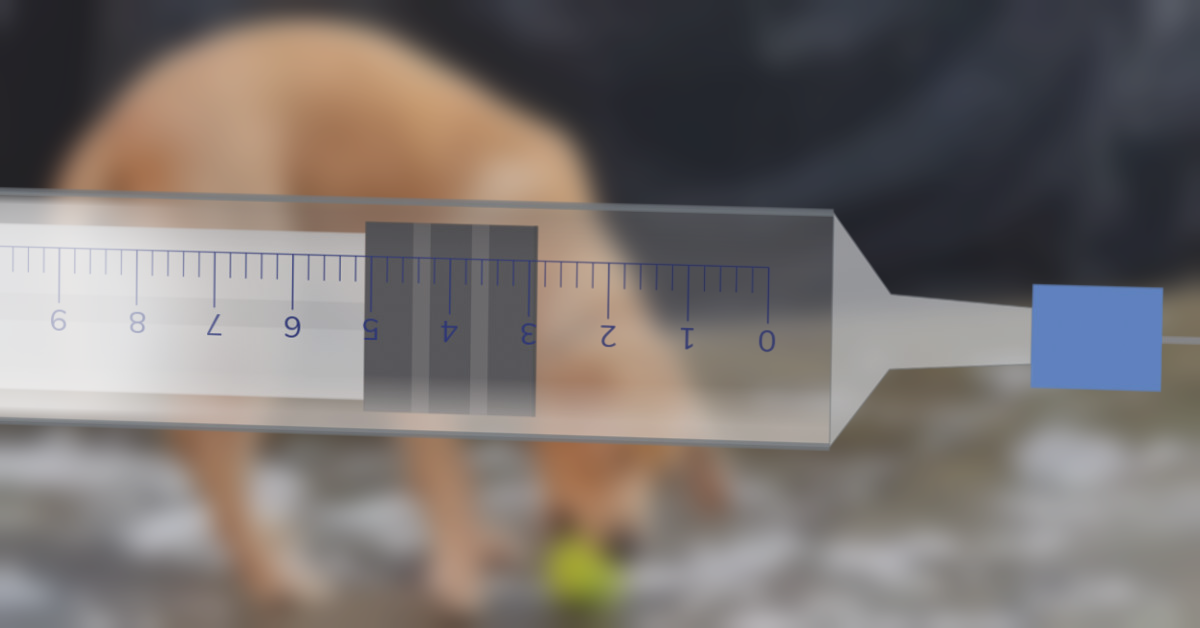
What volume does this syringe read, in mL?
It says 2.9 mL
